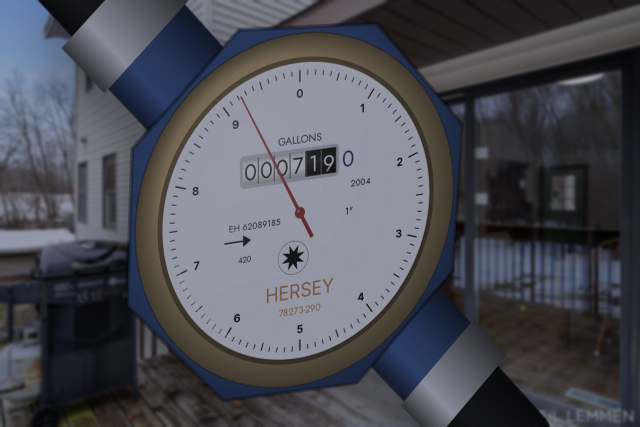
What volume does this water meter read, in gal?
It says 7189.2 gal
